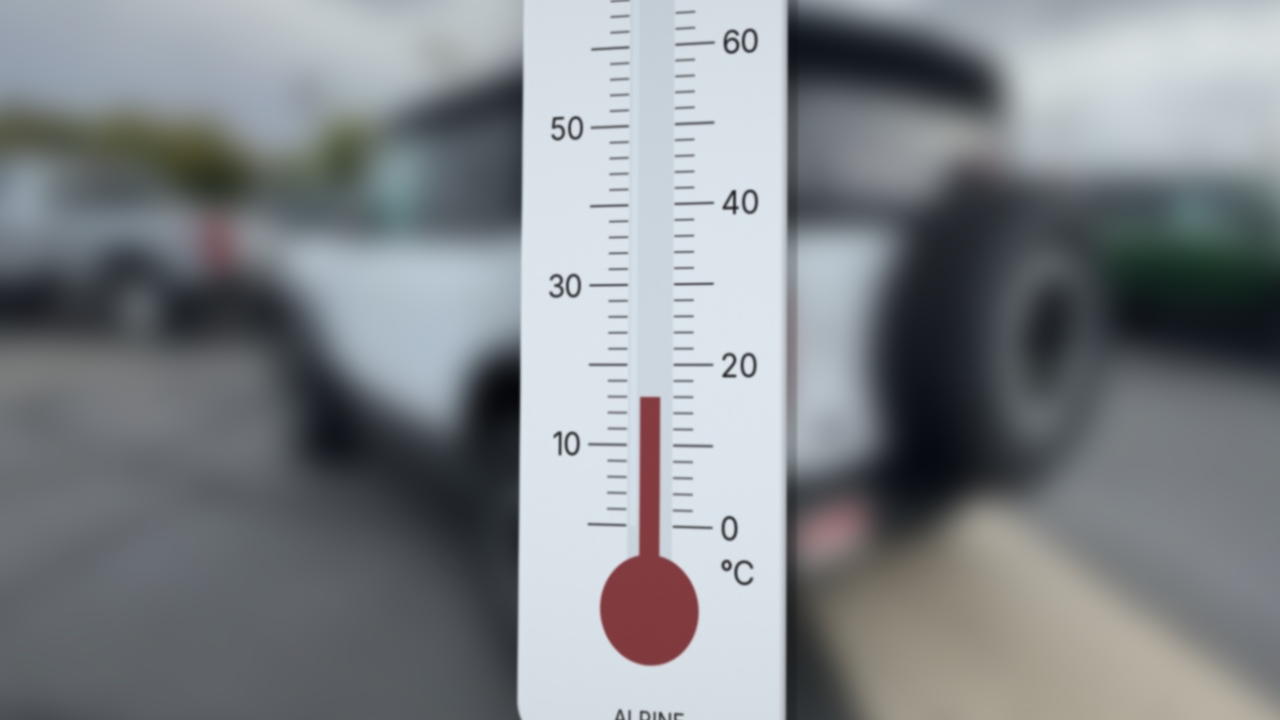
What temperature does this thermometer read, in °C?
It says 16 °C
